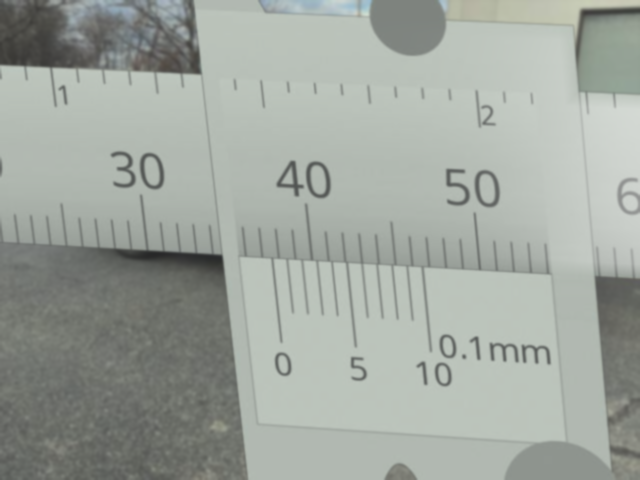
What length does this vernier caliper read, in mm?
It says 37.6 mm
